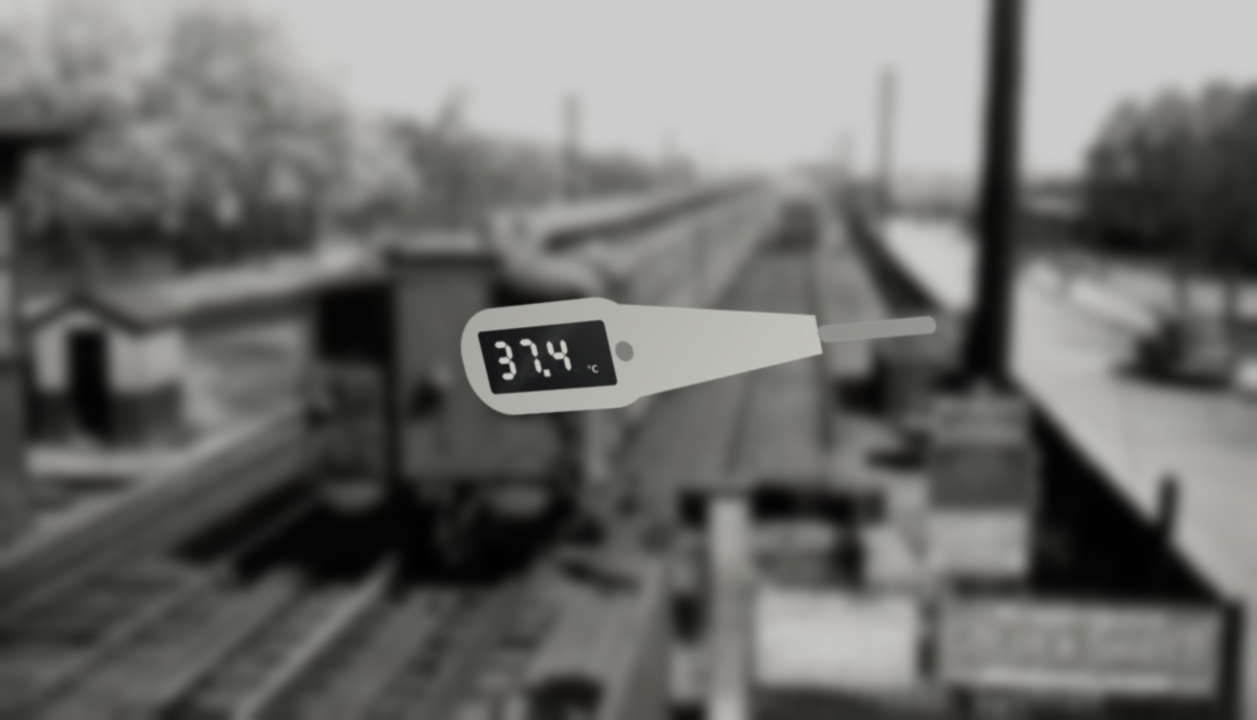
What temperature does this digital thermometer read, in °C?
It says 37.4 °C
